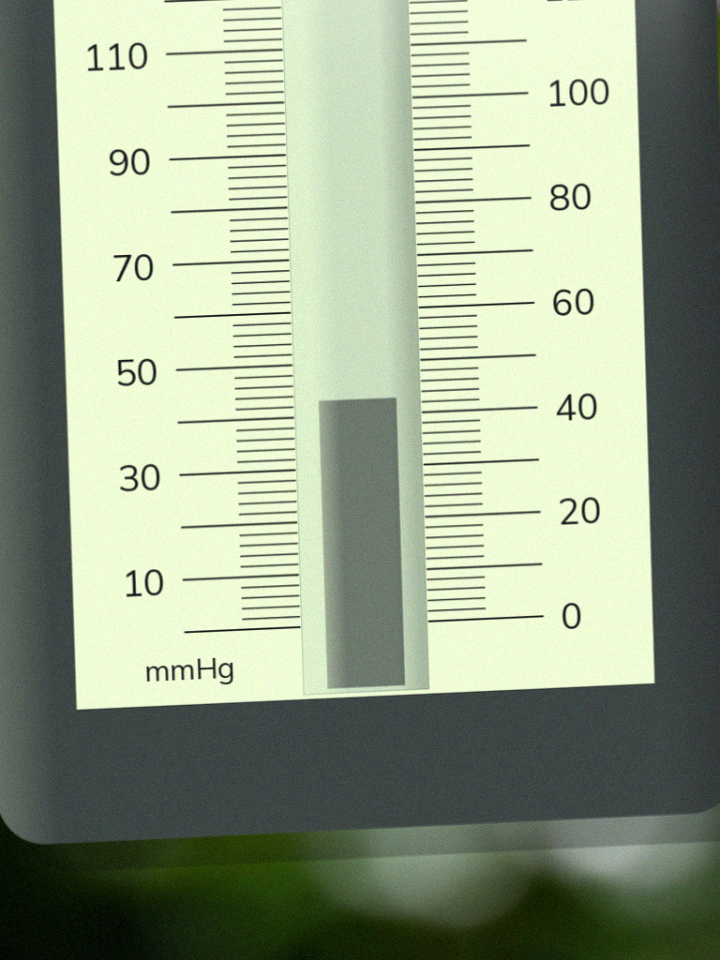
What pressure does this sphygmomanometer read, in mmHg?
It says 43 mmHg
